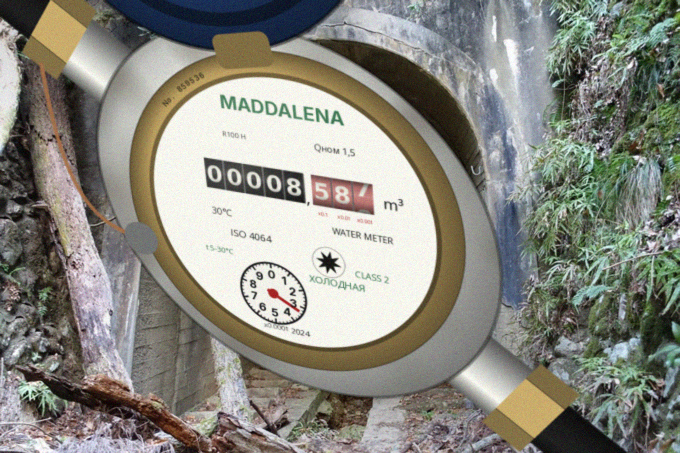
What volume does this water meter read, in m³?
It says 8.5873 m³
